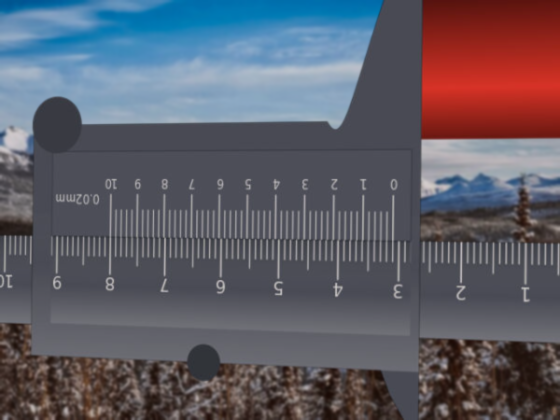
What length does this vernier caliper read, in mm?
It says 31.0 mm
